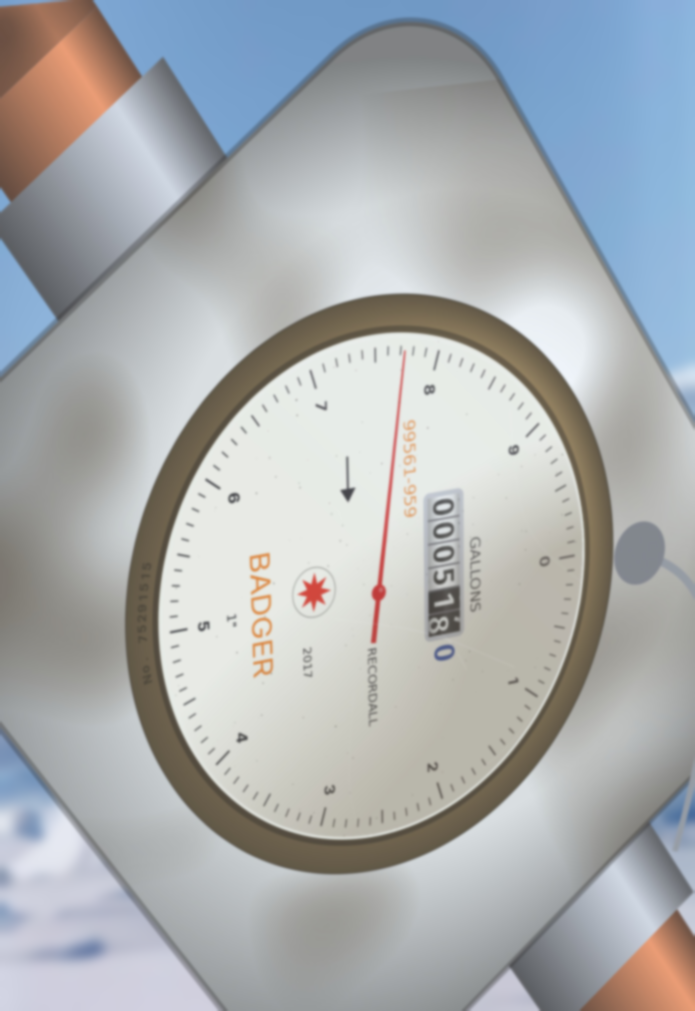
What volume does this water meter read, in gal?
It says 5177.7 gal
